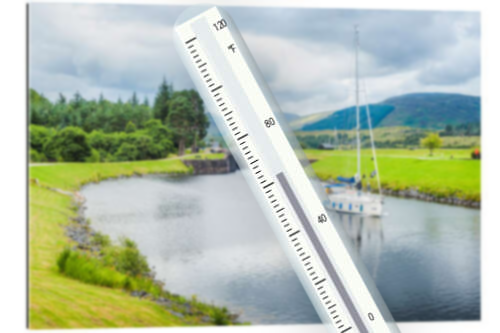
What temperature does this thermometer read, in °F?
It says 62 °F
